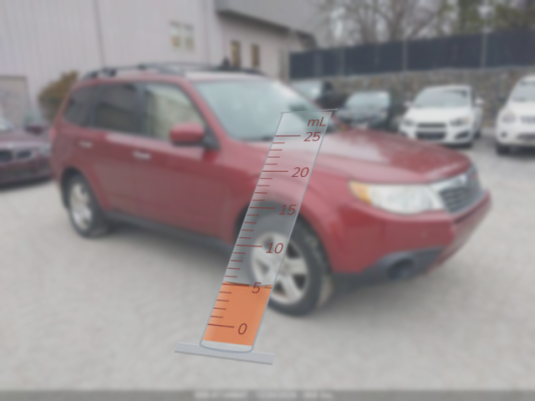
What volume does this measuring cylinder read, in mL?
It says 5 mL
